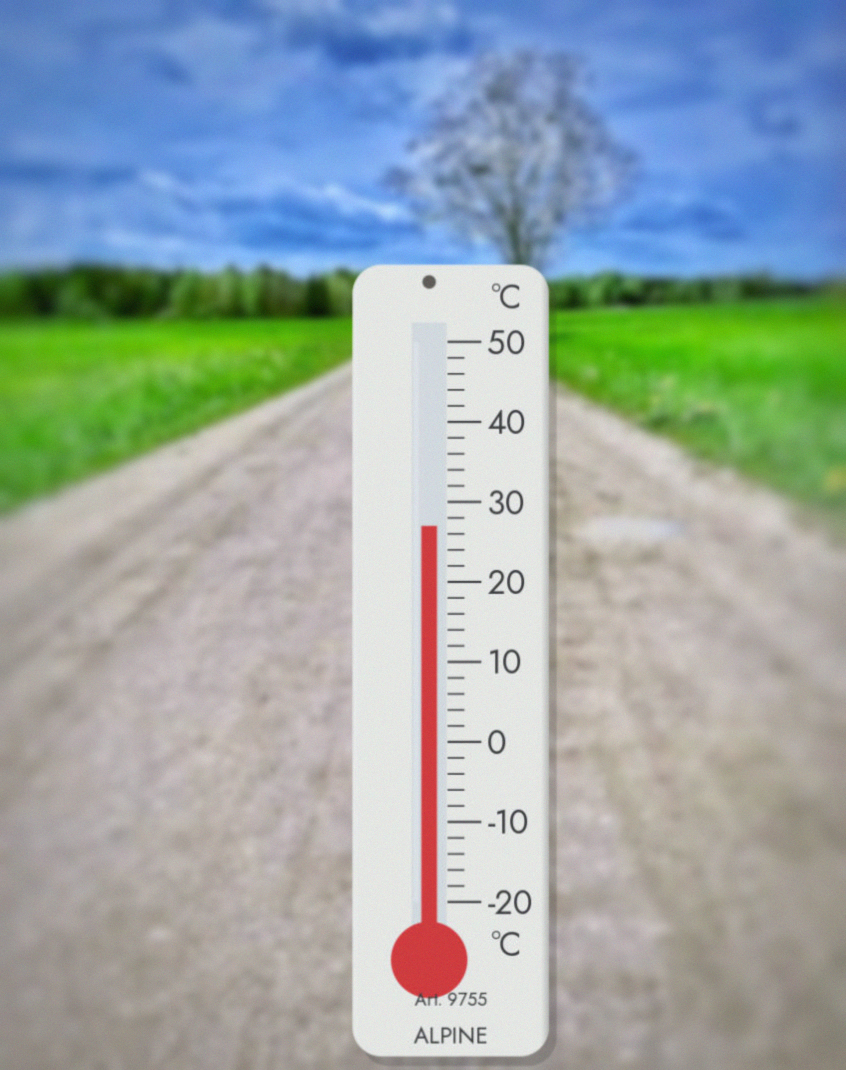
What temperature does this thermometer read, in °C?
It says 27 °C
